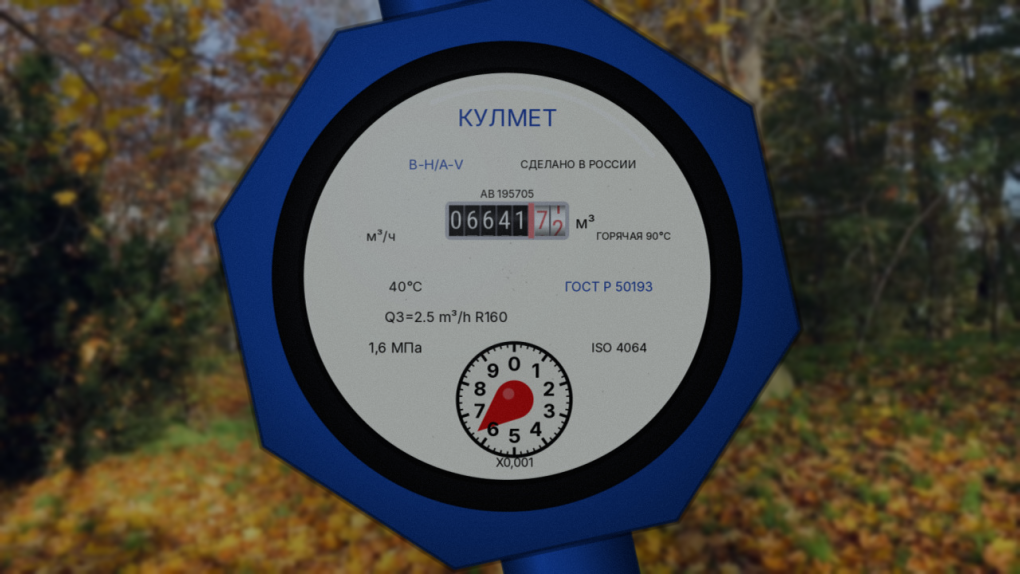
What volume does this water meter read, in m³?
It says 6641.716 m³
